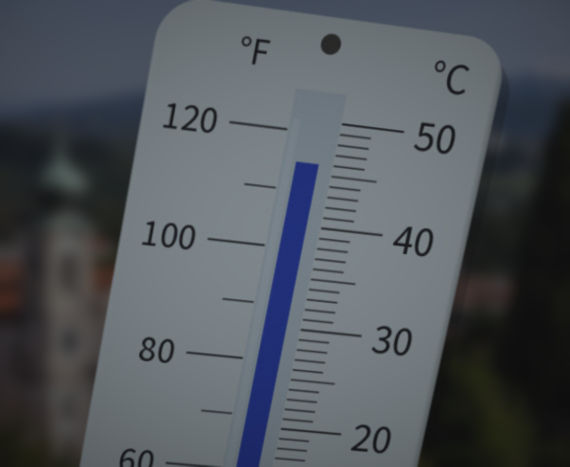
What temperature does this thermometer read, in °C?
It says 46 °C
